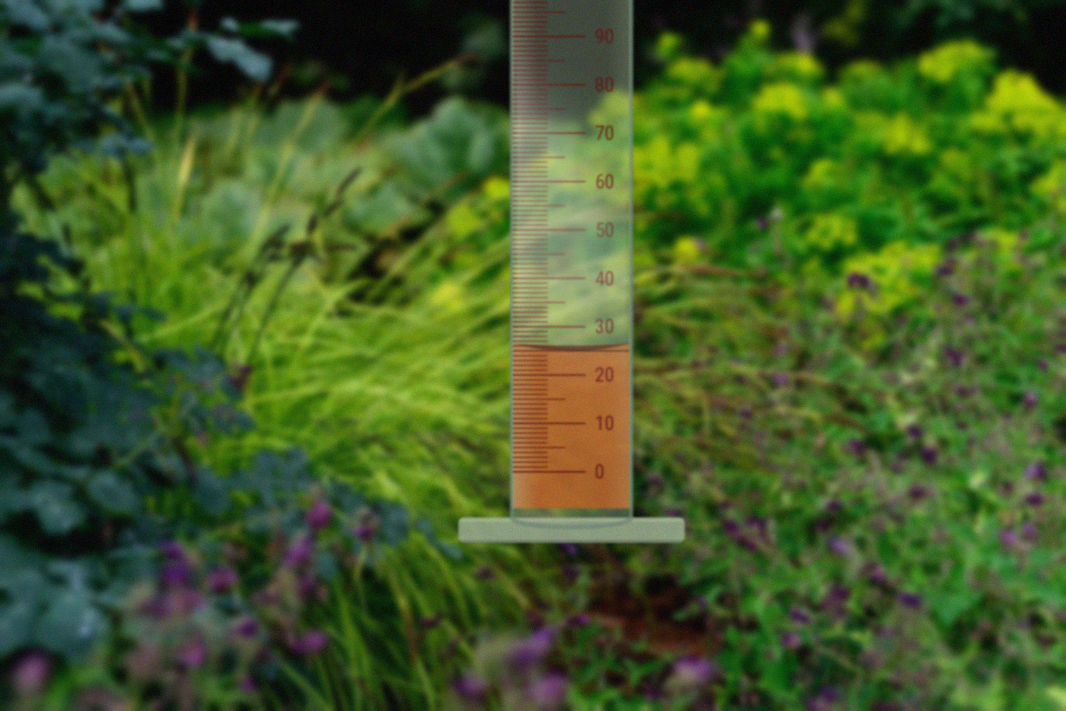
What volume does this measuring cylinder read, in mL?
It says 25 mL
